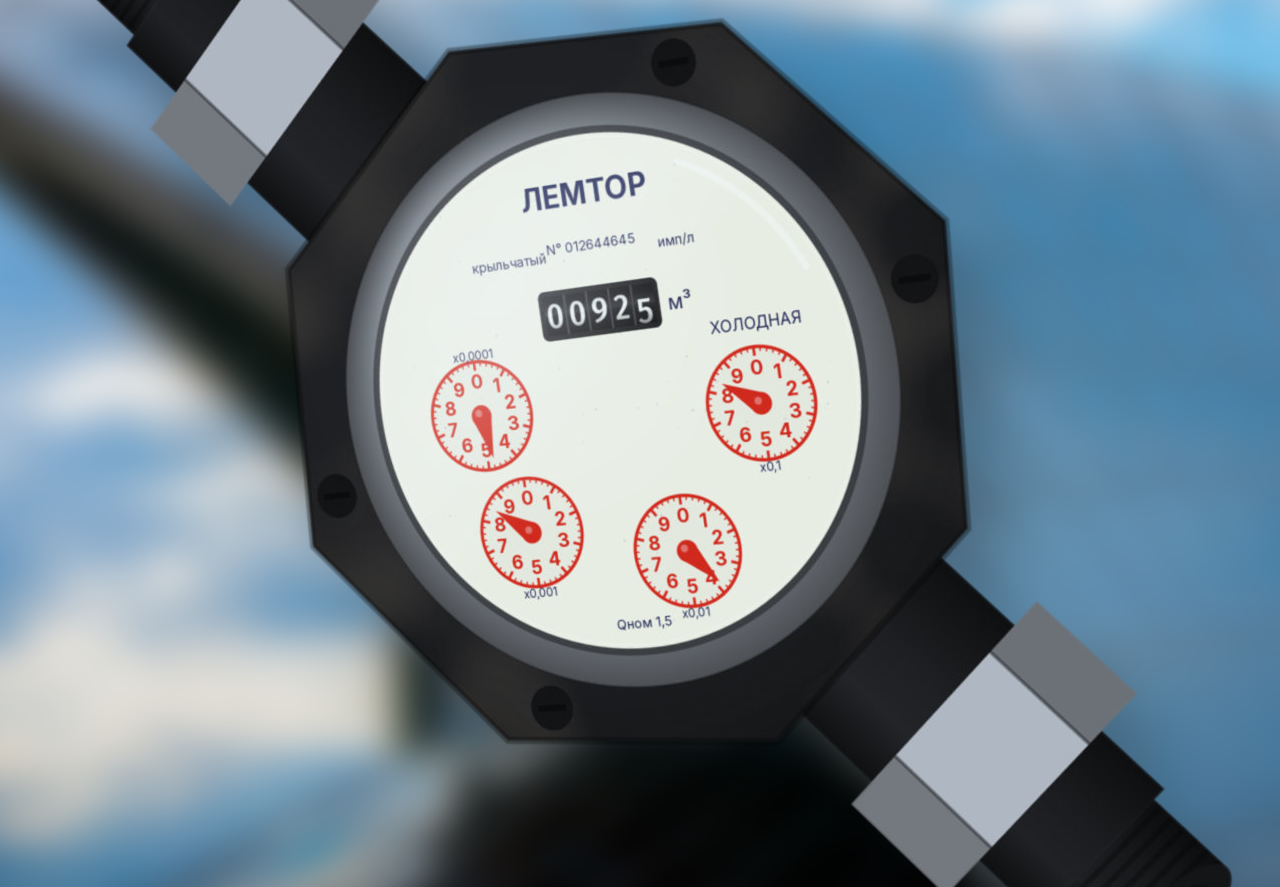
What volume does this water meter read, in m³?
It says 924.8384 m³
